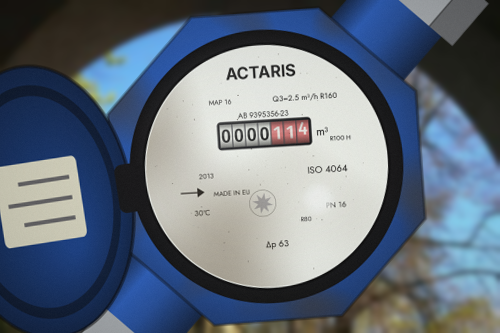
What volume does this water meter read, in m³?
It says 0.114 m³
